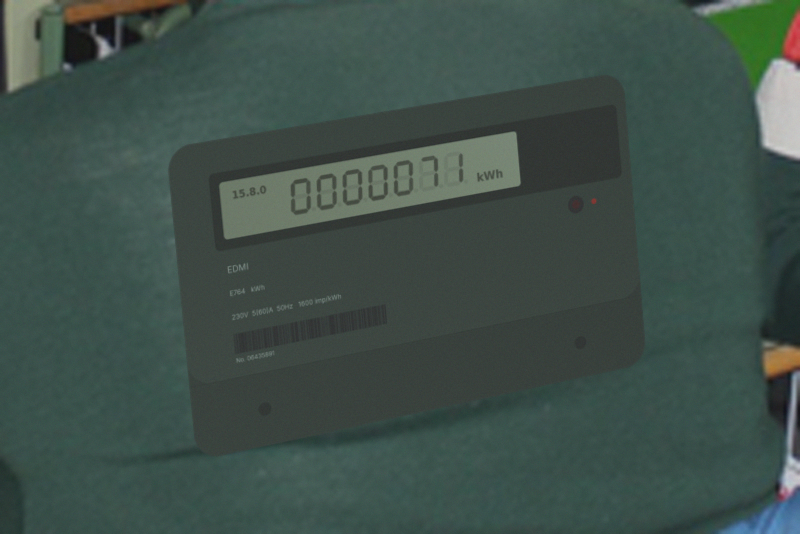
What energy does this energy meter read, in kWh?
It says 71 kWh
